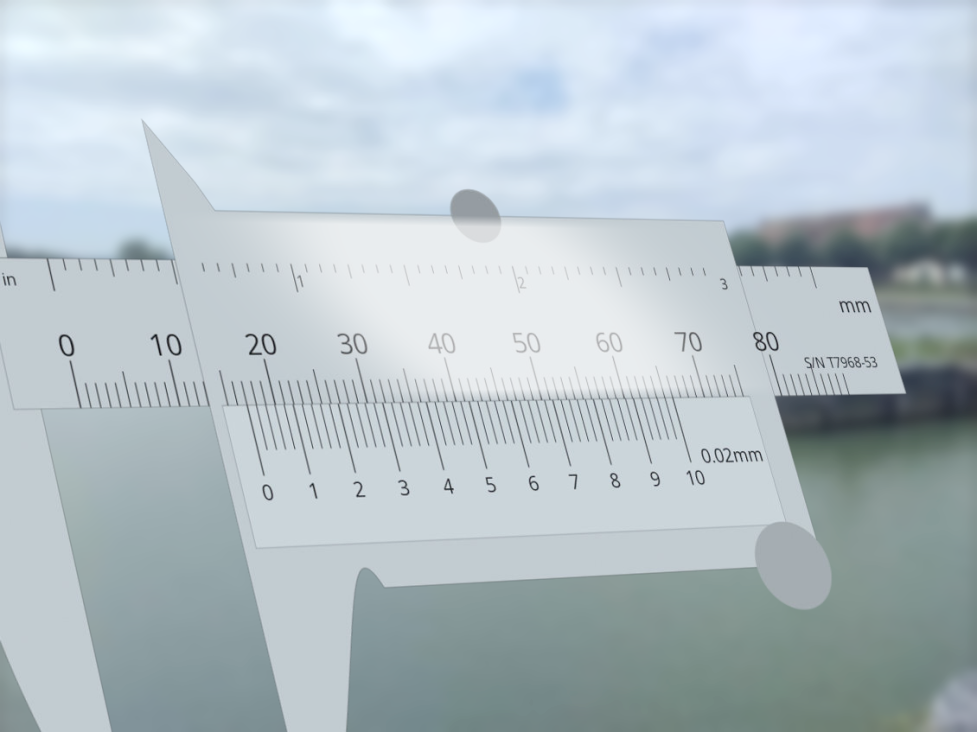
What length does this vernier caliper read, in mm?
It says 17.0 mm
